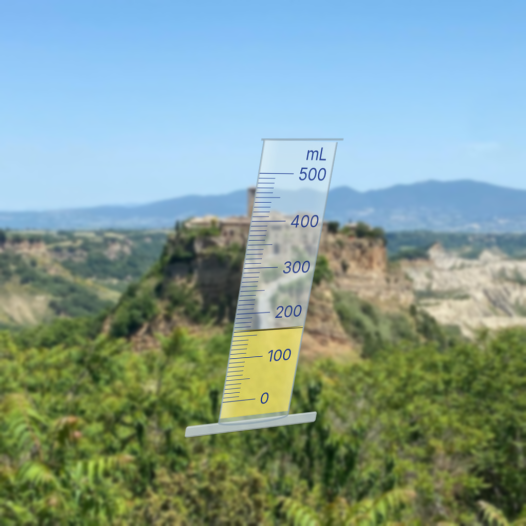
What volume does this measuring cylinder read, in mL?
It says 160 mL
